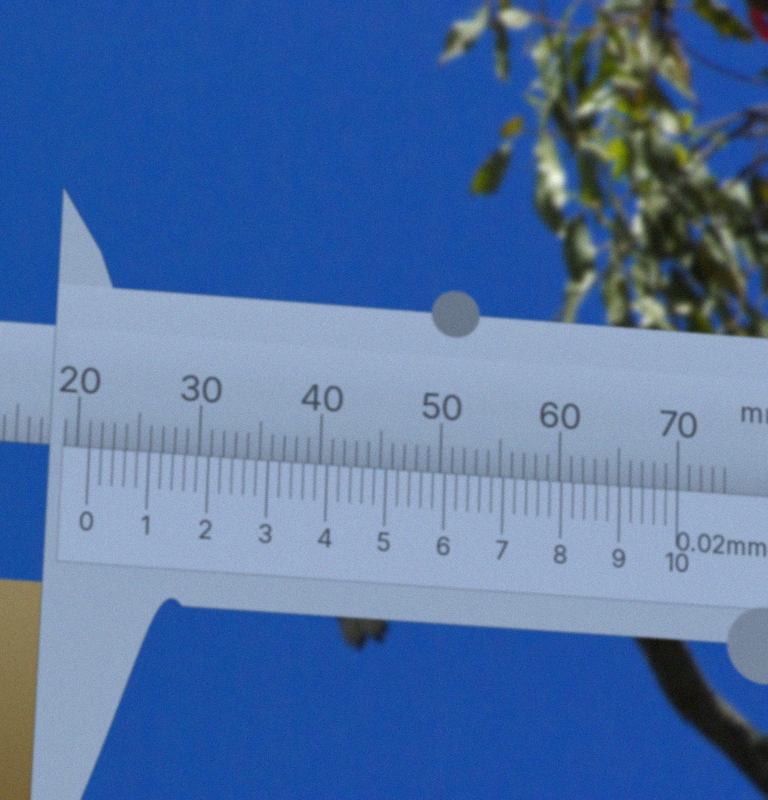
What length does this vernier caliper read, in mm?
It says 21.0 mm
